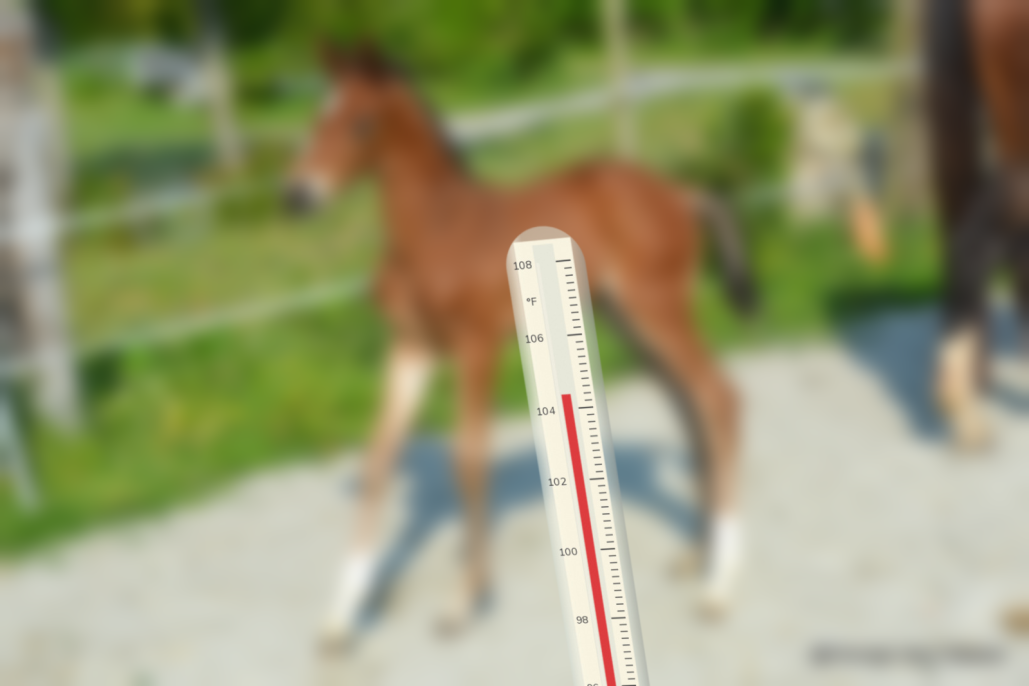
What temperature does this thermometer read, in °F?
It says 104.4 °F
